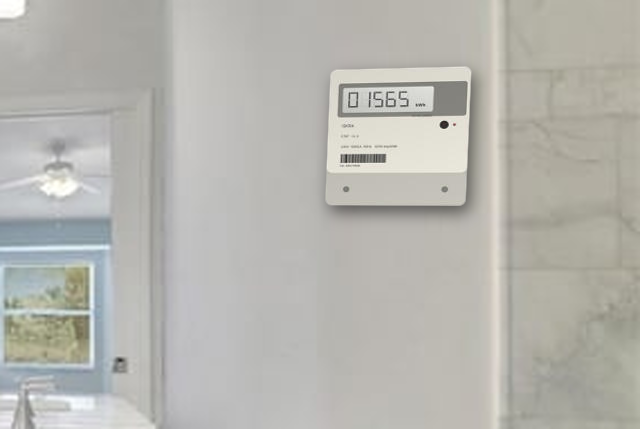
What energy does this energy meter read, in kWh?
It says 1565 kWh
